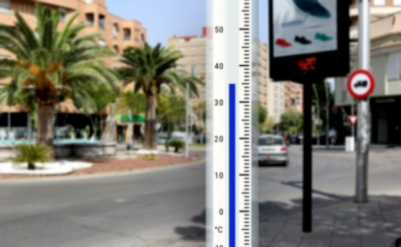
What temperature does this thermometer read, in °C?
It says 35 °C
